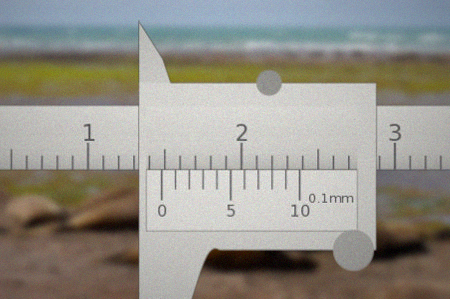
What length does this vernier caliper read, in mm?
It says 14.8 mm
